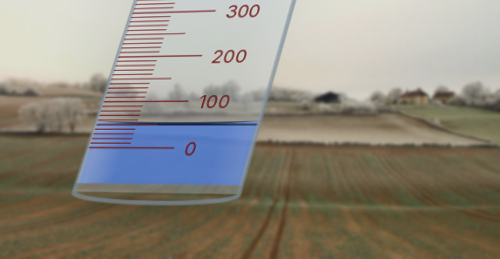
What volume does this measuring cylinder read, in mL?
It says 50 mL
